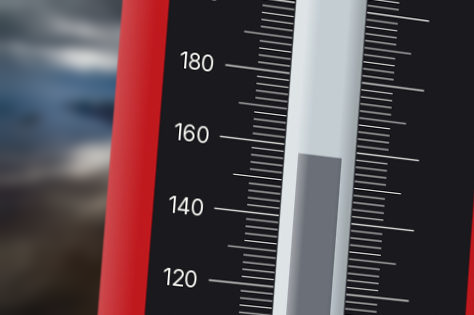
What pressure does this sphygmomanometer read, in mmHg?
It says 158 mmHg
